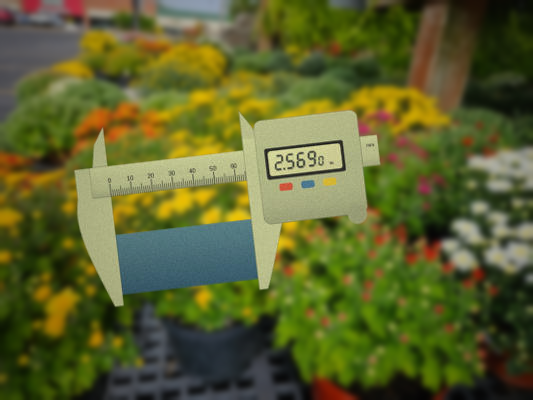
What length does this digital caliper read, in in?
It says 2.5690 in
